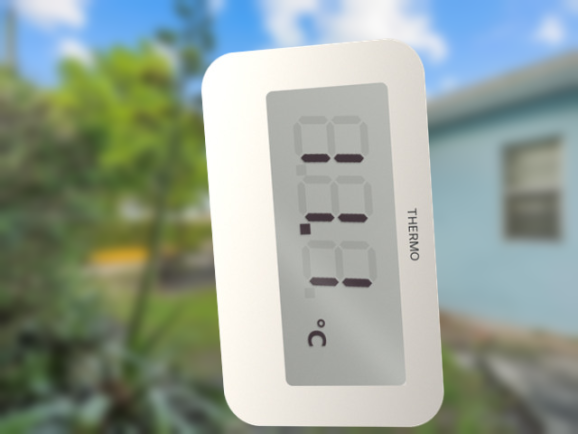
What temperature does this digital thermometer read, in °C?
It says 11.1 °C
